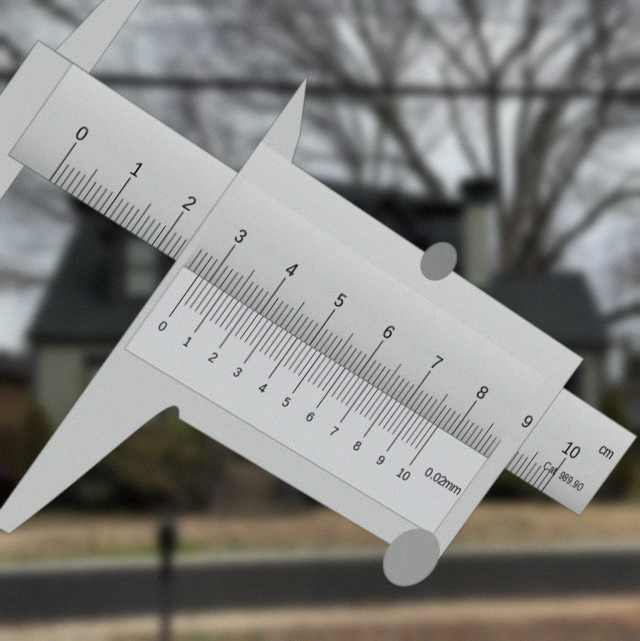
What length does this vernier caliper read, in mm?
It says 28.0 mm
